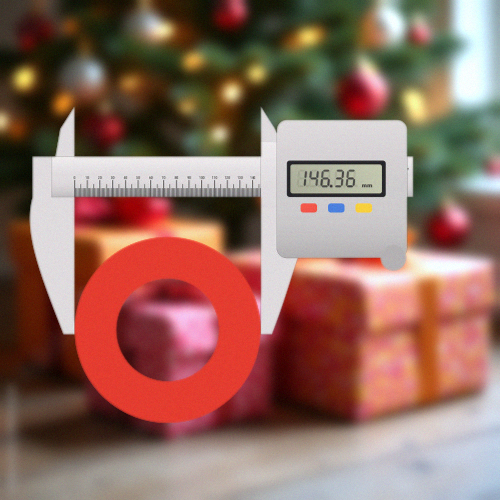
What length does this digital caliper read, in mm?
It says 146.36 mm
